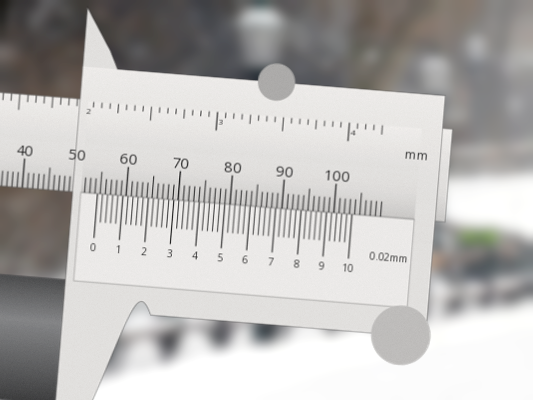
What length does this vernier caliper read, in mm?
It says 54.5 mm
